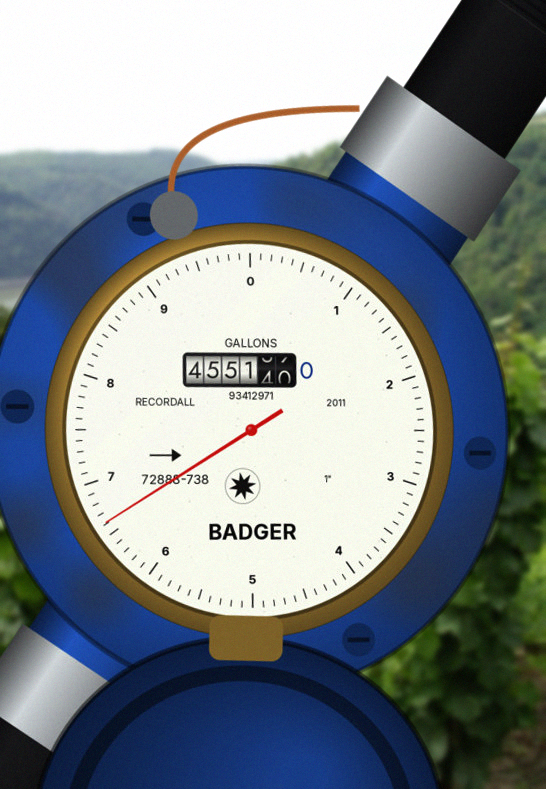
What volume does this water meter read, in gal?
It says 4551396.6 gal
